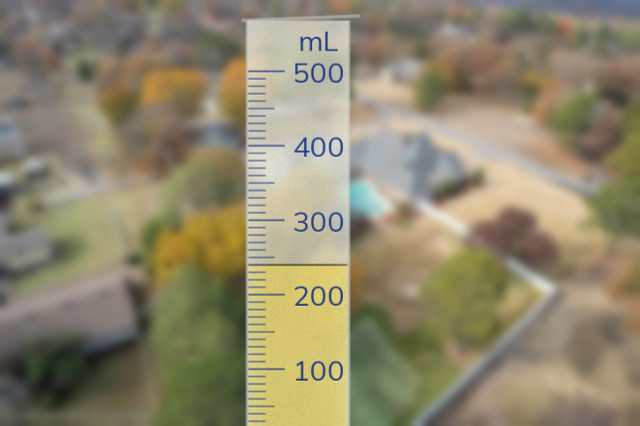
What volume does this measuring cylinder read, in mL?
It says 240 mL
